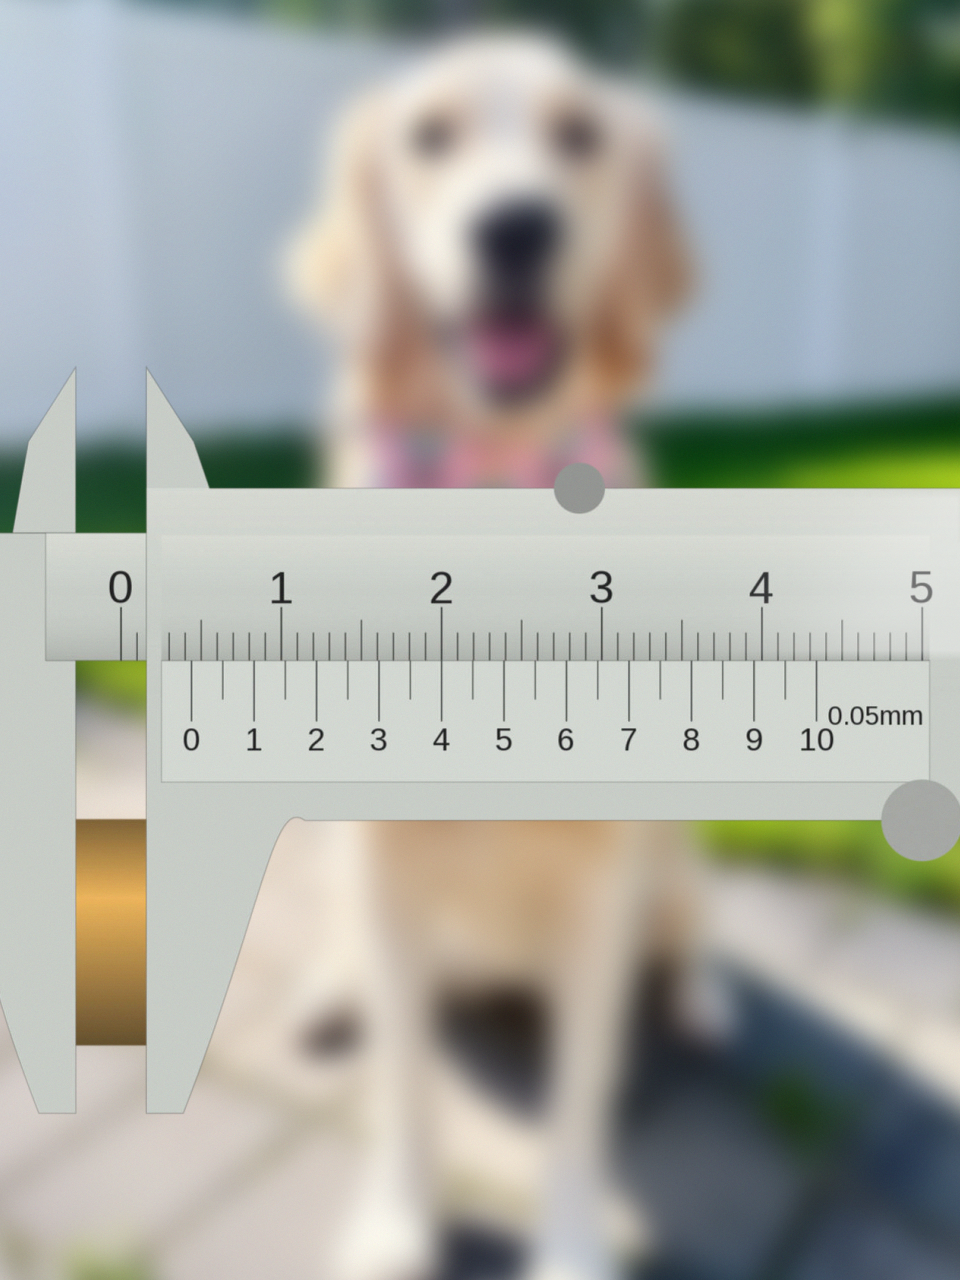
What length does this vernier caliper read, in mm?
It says 4.4 mm
